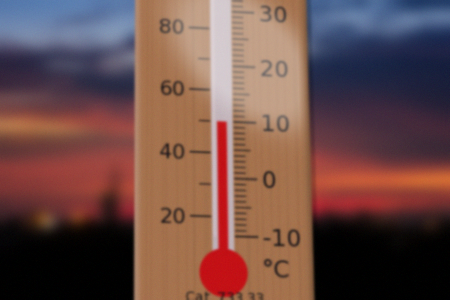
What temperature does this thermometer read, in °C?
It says 10 °C
